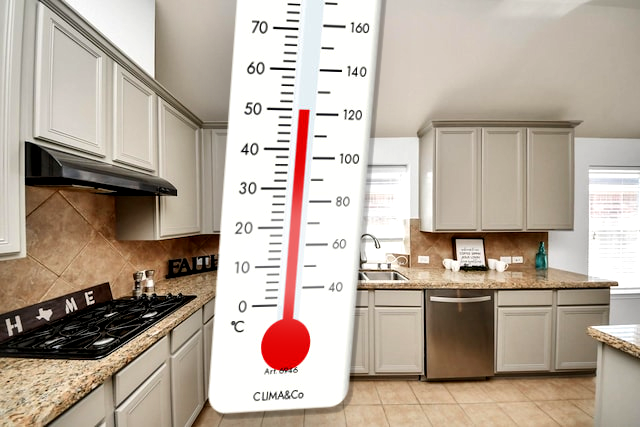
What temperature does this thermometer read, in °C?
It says 50 °C
